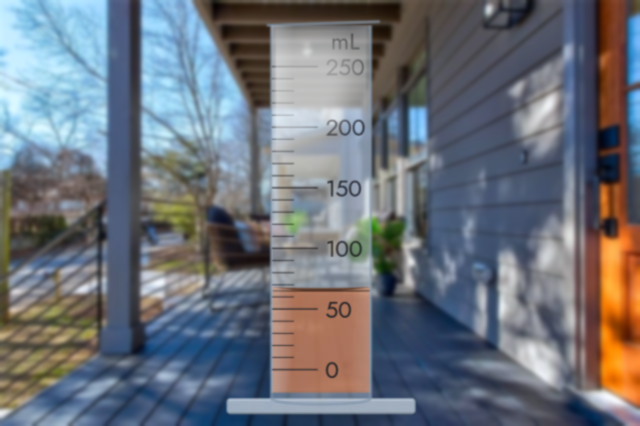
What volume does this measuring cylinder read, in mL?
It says 65 mL
